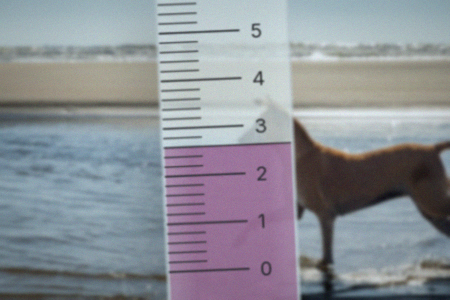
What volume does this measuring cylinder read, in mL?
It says 2.6 mL
